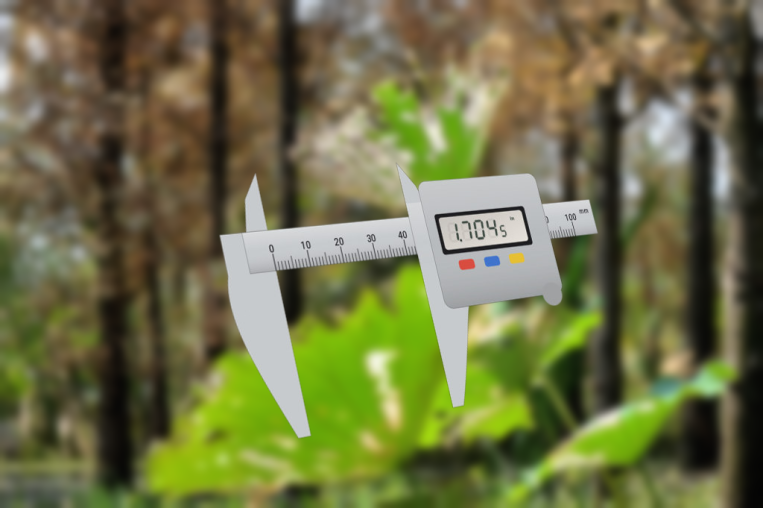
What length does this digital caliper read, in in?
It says 1.7045 in
